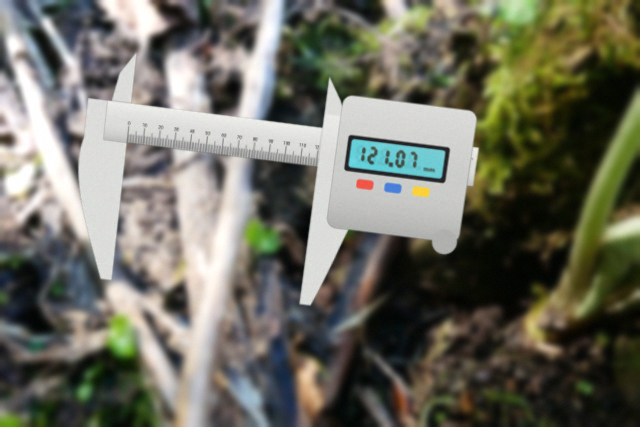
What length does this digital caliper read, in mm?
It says 121.07 mm
